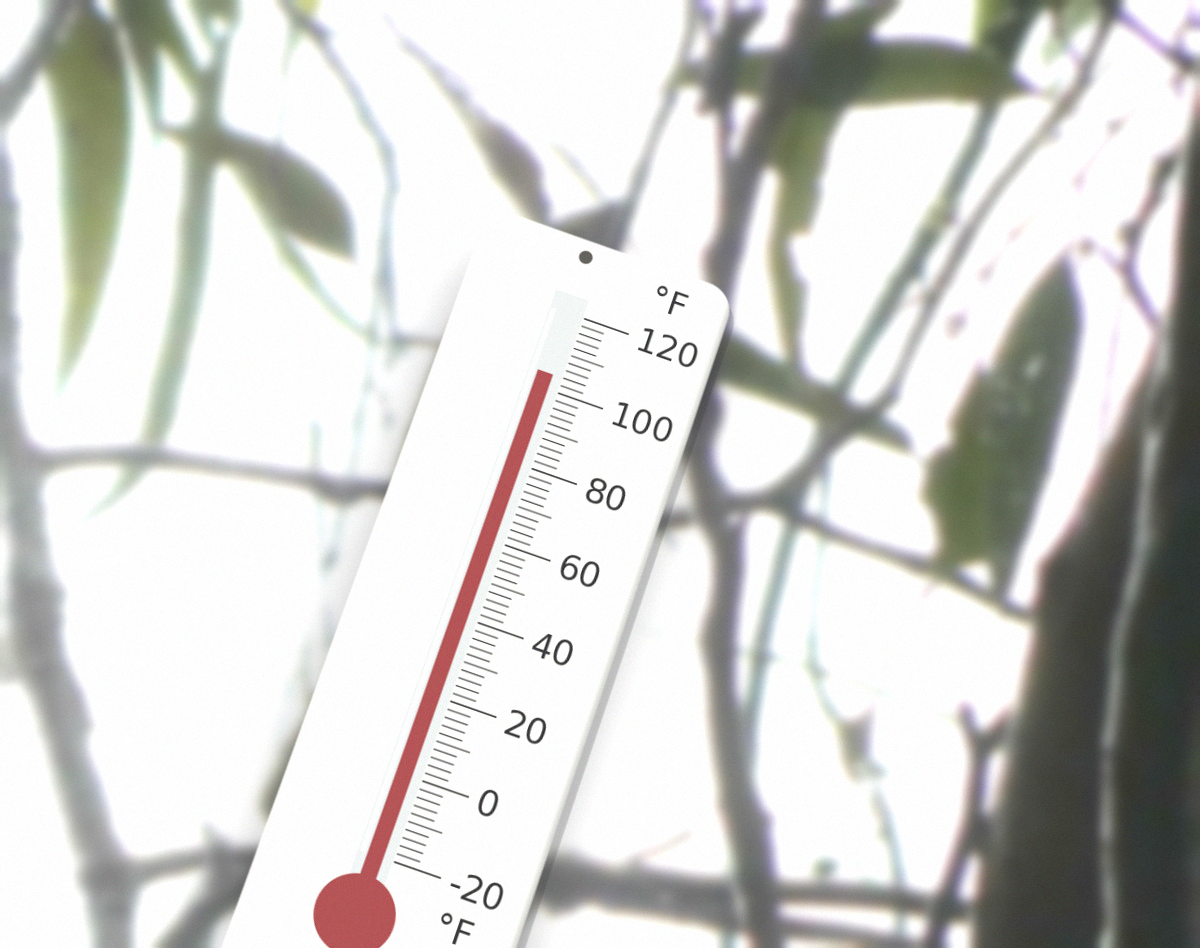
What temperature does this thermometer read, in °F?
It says 104 °F
